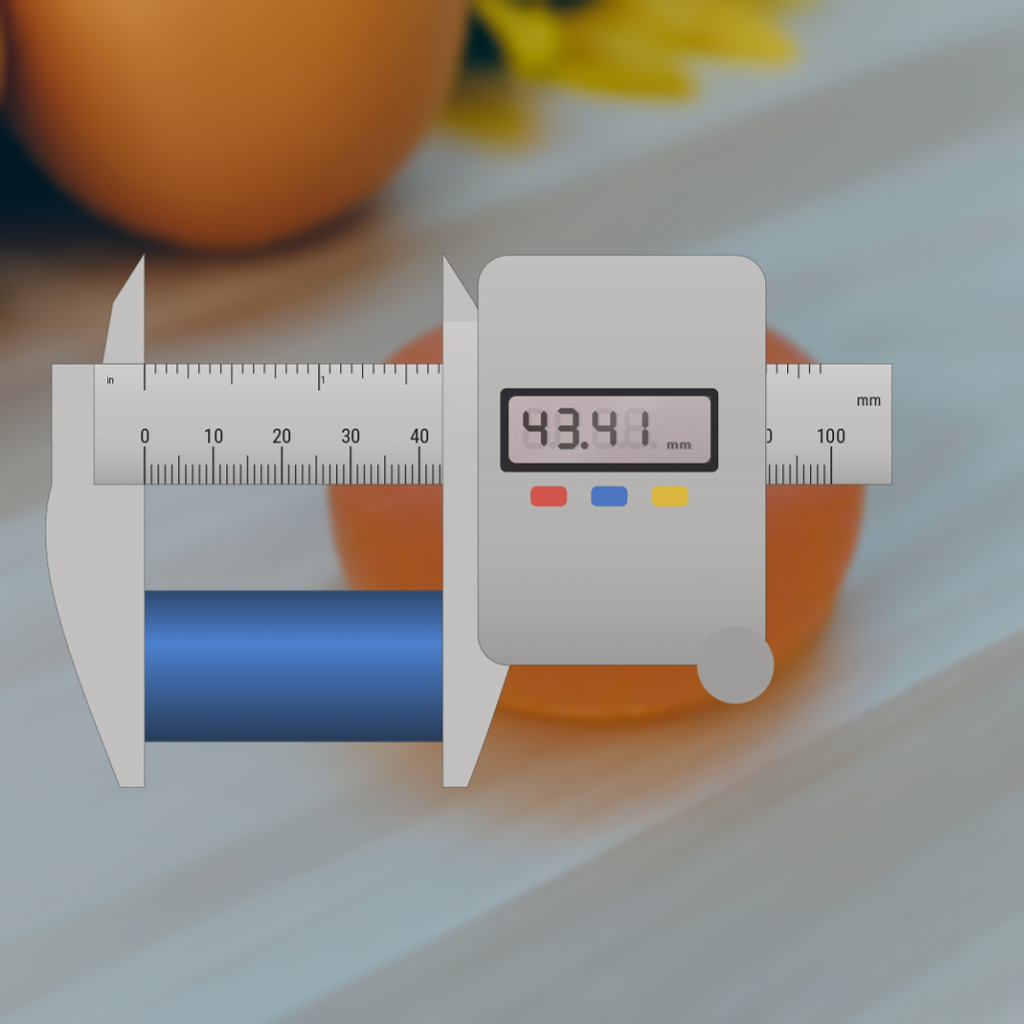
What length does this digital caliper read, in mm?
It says 43.41 mm
